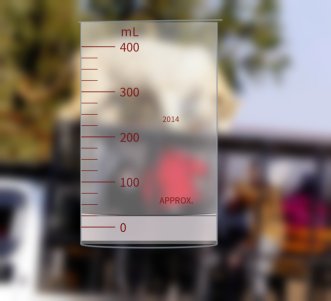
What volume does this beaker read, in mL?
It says 25 mL
